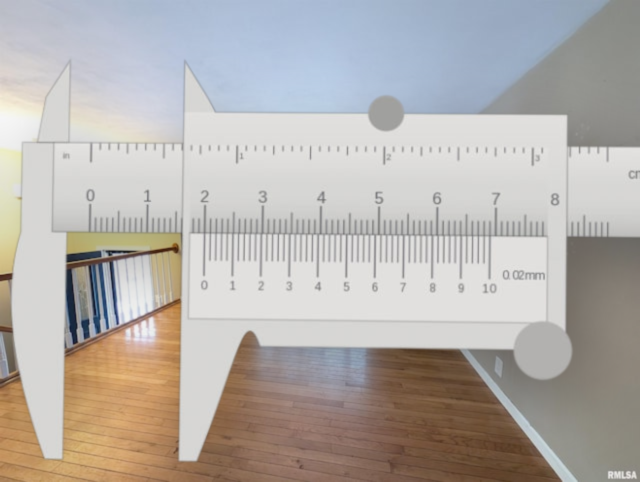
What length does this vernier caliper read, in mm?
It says 20.0 mm
